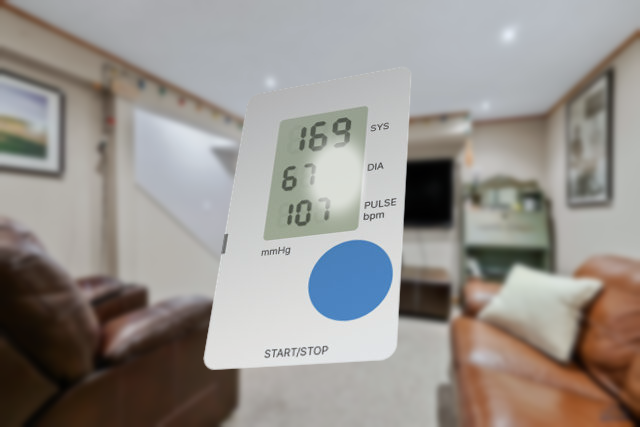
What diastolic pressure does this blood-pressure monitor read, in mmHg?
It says 67 mmHg
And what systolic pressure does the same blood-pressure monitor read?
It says 169 mmHg
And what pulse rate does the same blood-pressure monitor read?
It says 107 bpm
